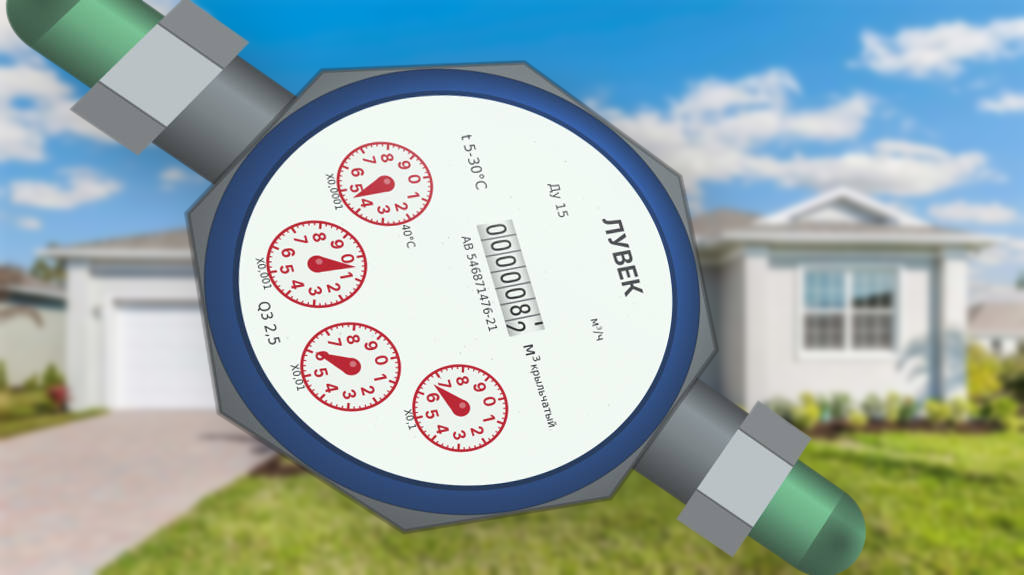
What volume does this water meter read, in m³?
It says 81.6604 m³
